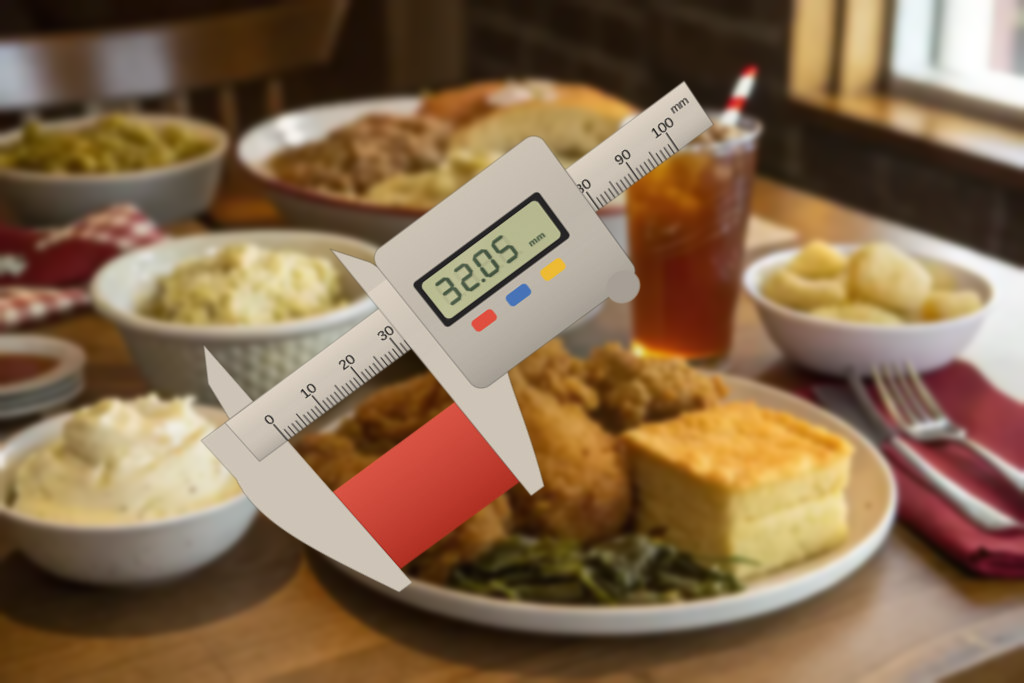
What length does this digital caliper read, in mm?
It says 32.05 mm
